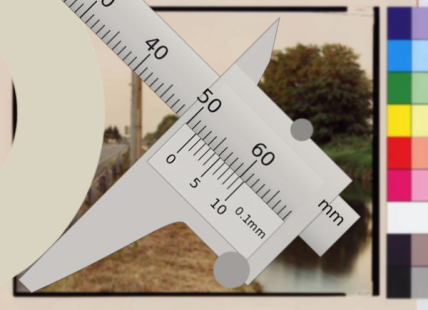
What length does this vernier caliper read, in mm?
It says 51.8 mm
